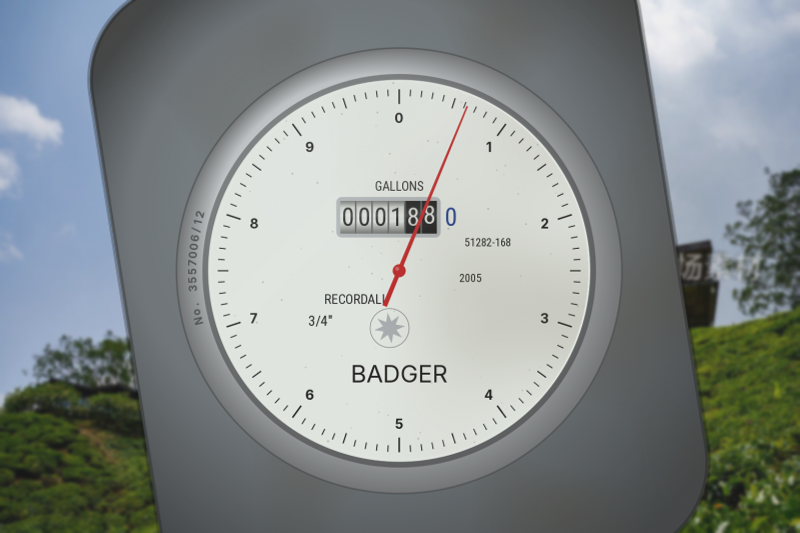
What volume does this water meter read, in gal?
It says 1880.6 gal
